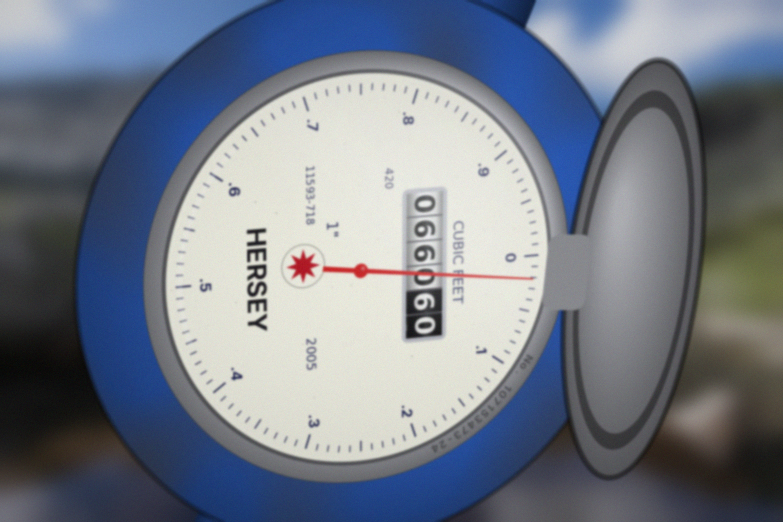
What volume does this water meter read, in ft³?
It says 66060.02 ft³
